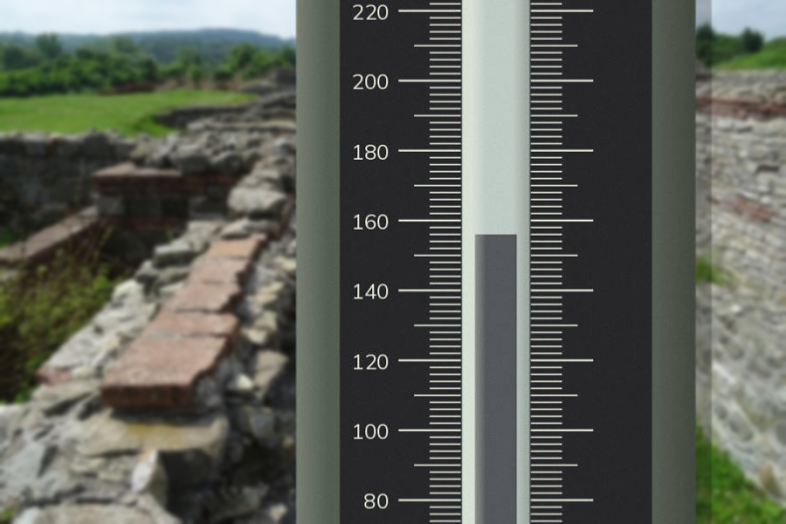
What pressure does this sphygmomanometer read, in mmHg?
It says 156 mmHg
